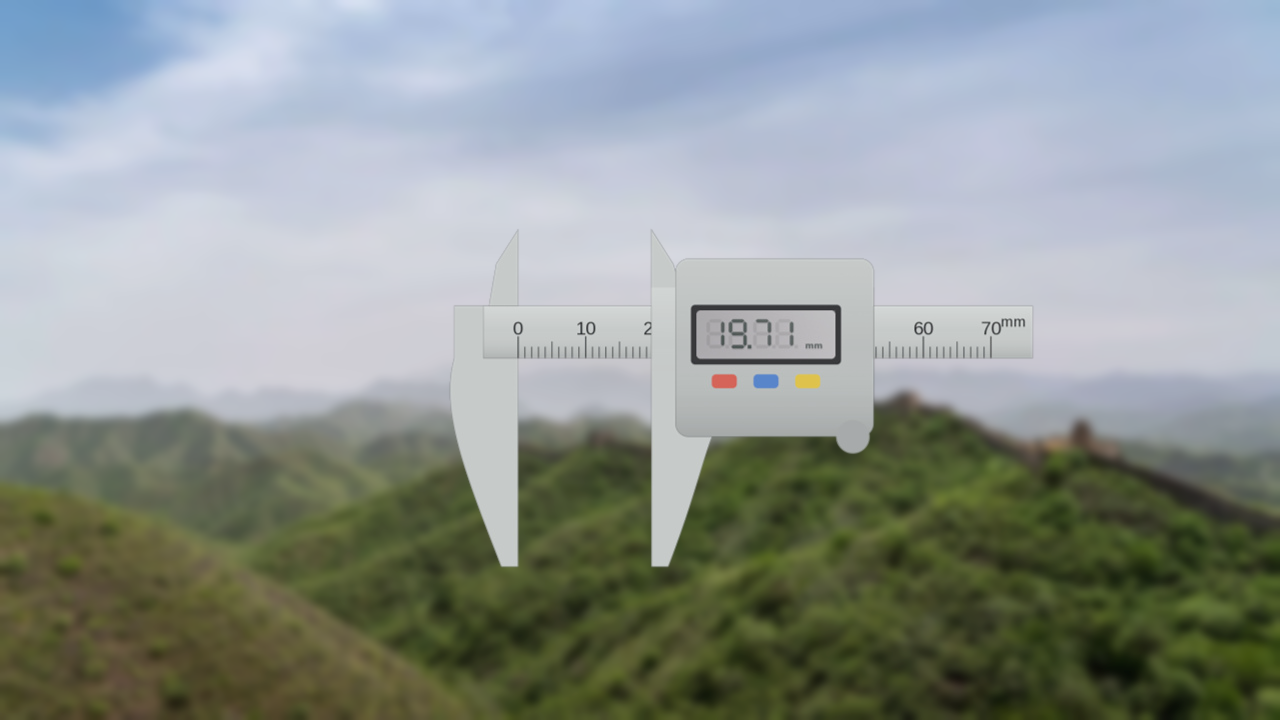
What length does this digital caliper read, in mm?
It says 19.71 mm
